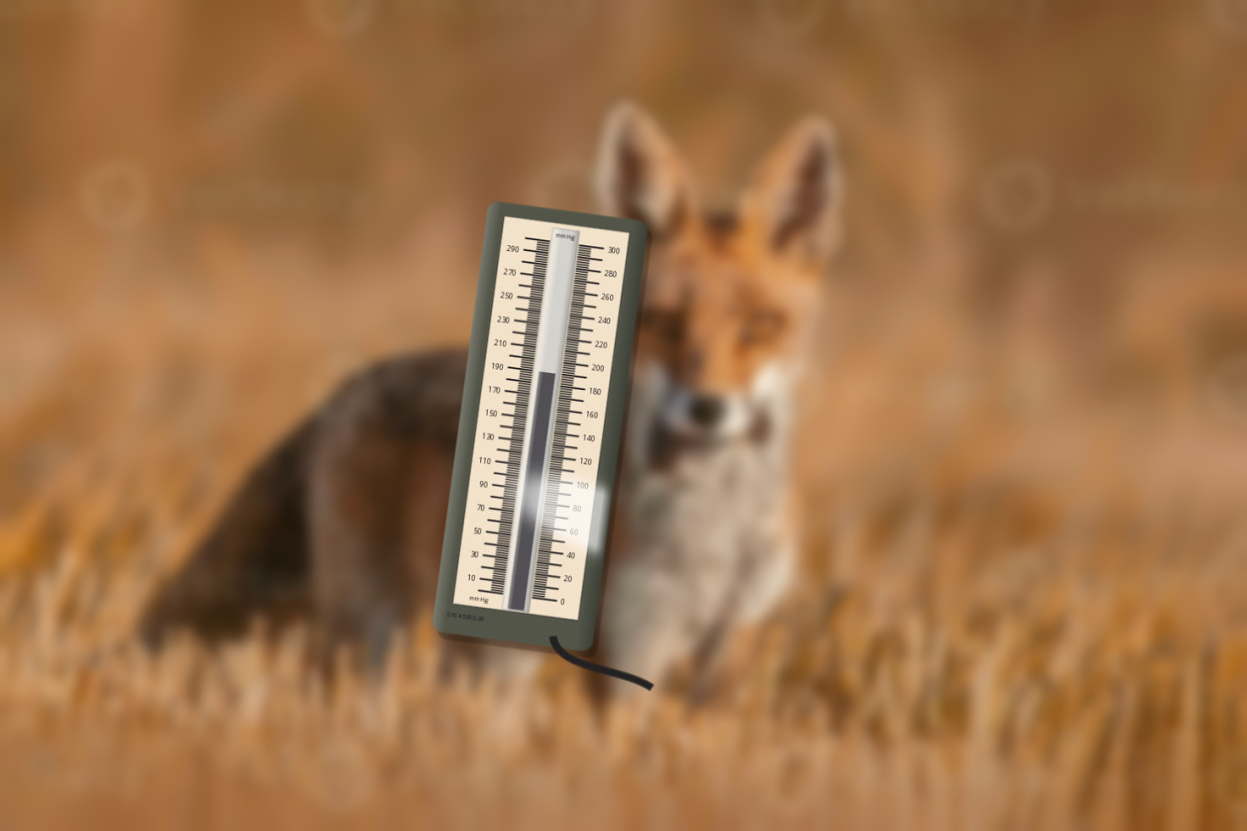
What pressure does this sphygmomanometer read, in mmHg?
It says 190 mmHg
